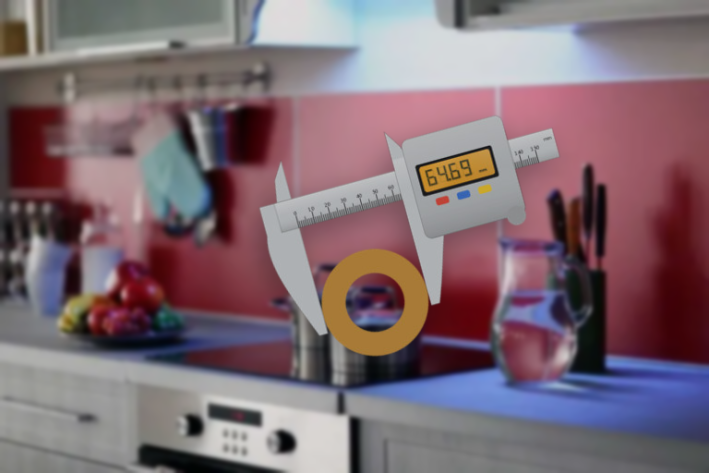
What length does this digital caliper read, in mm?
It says 64.69 mm
